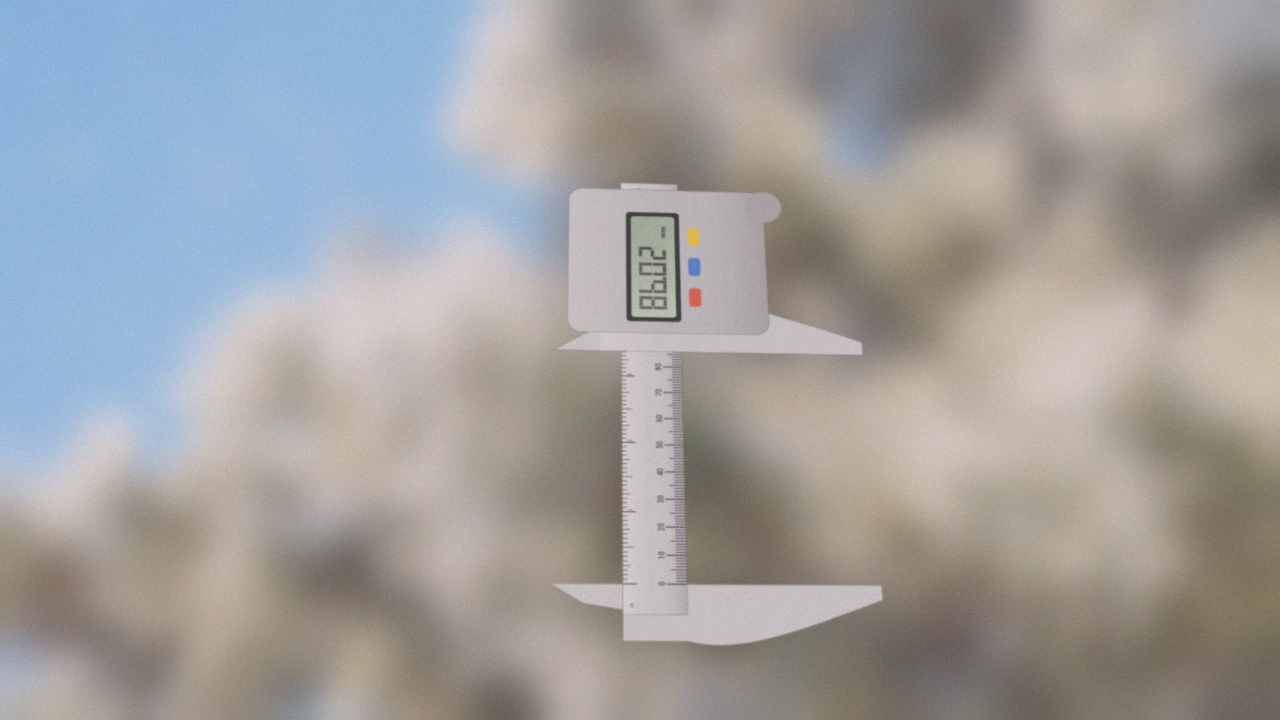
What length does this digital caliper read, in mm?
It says 86.02 mm
